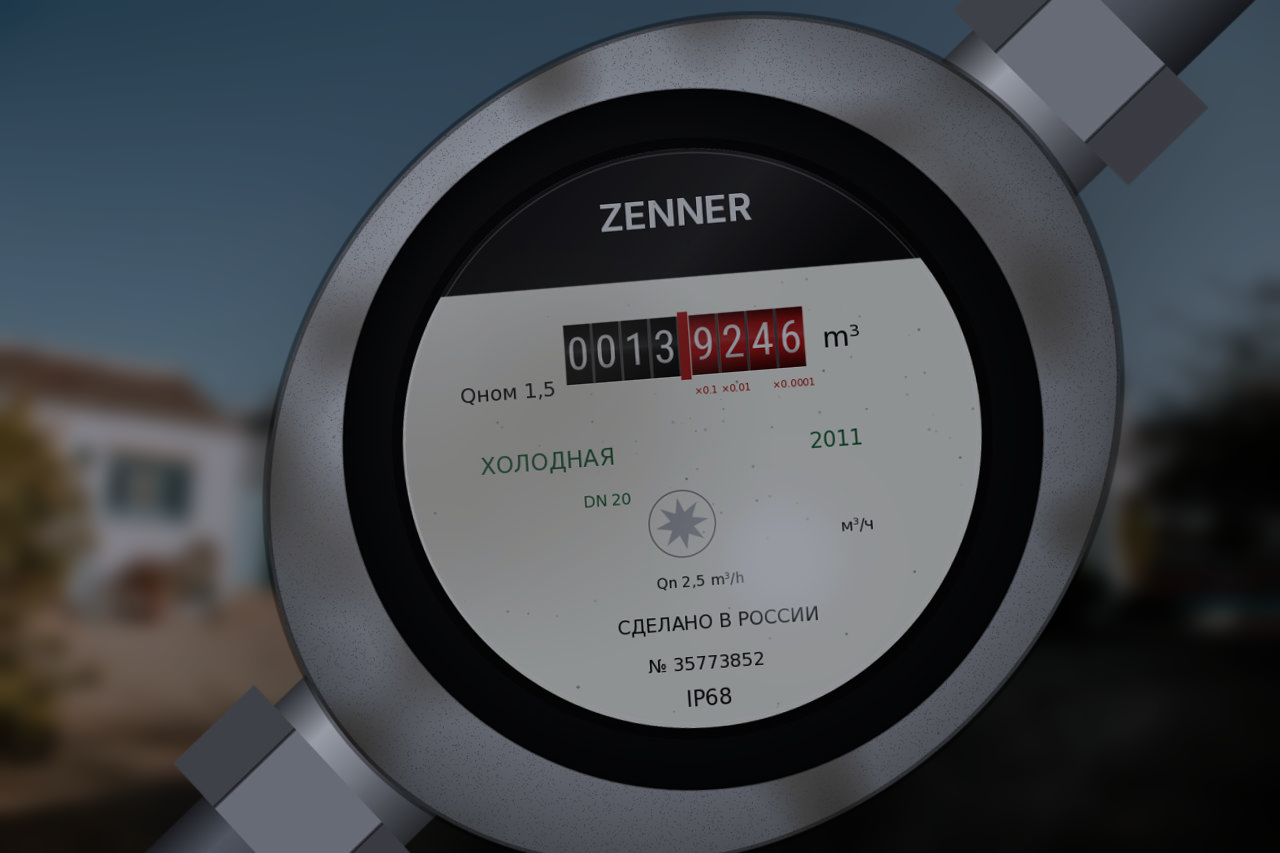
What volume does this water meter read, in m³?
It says 13.9246 m³
